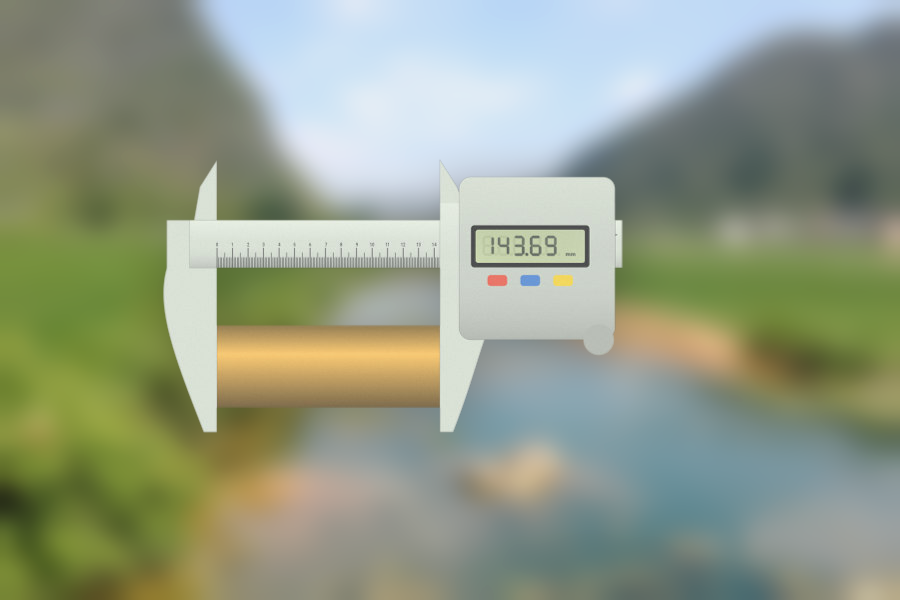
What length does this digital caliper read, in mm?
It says 143.69 mm
